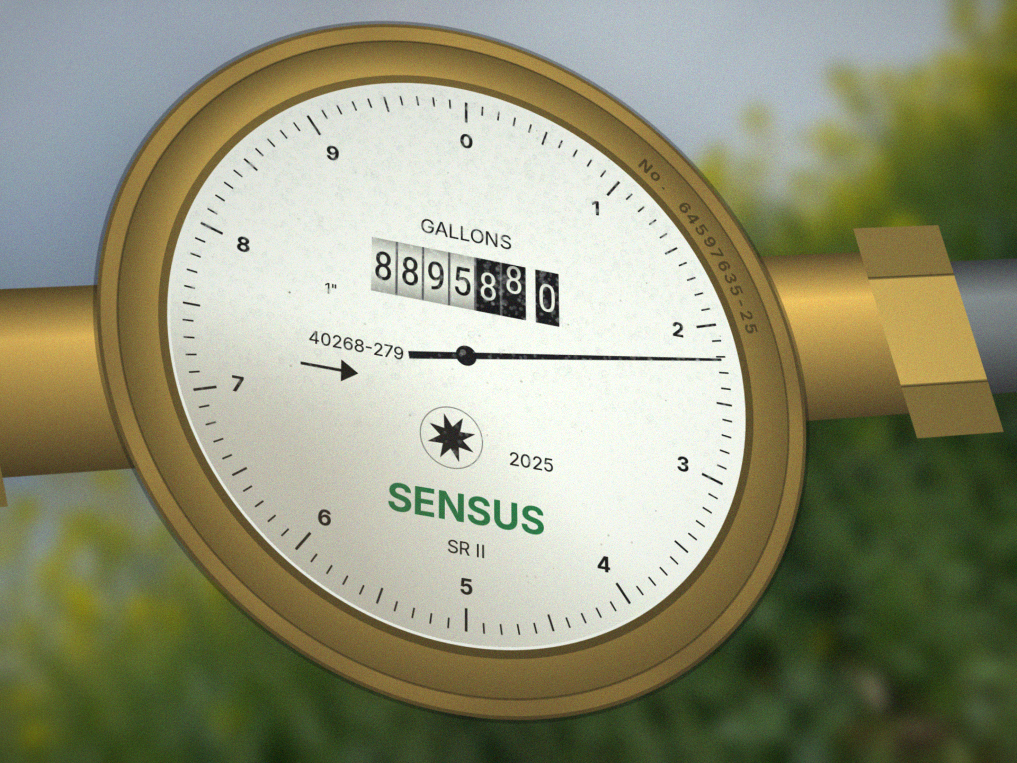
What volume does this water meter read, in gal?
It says 8895882.2 gal
